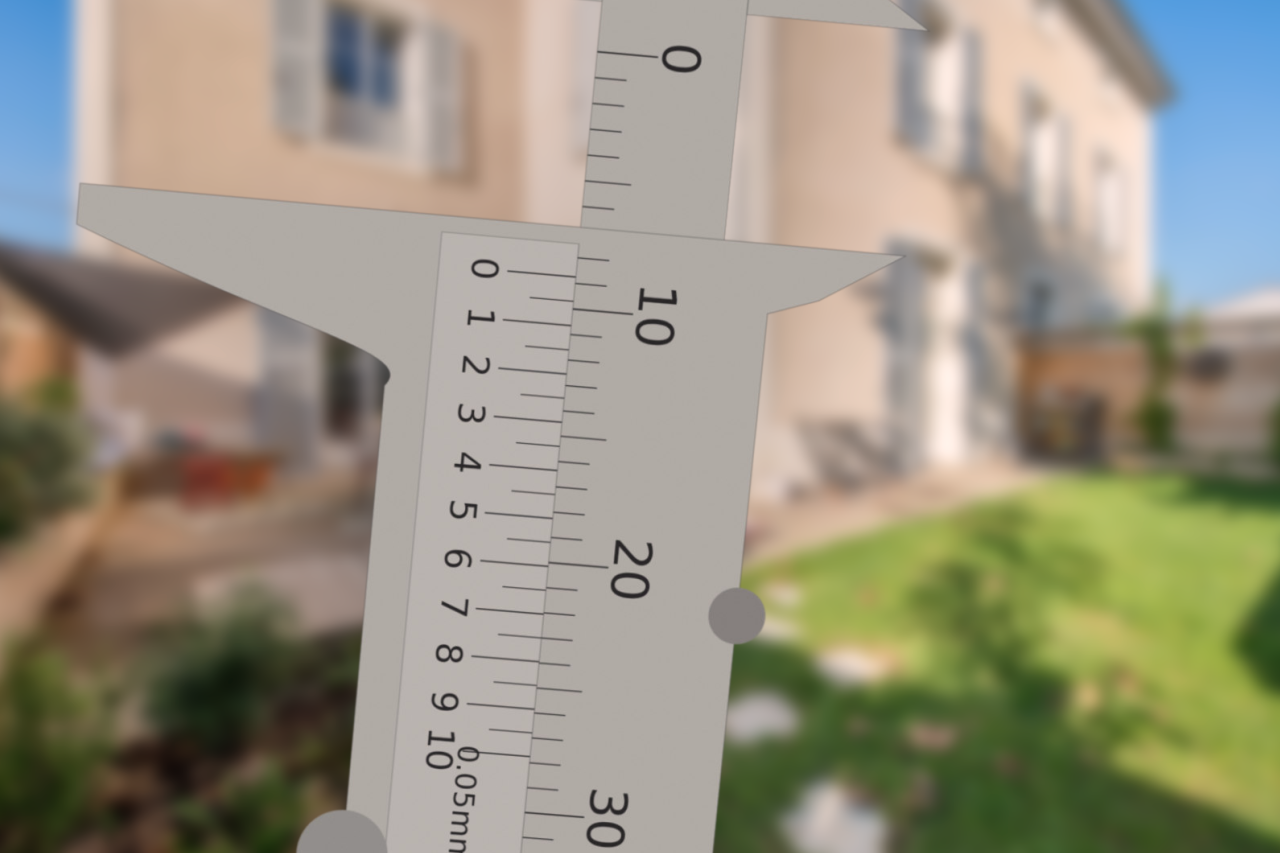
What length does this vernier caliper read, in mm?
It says 8.75 mm
